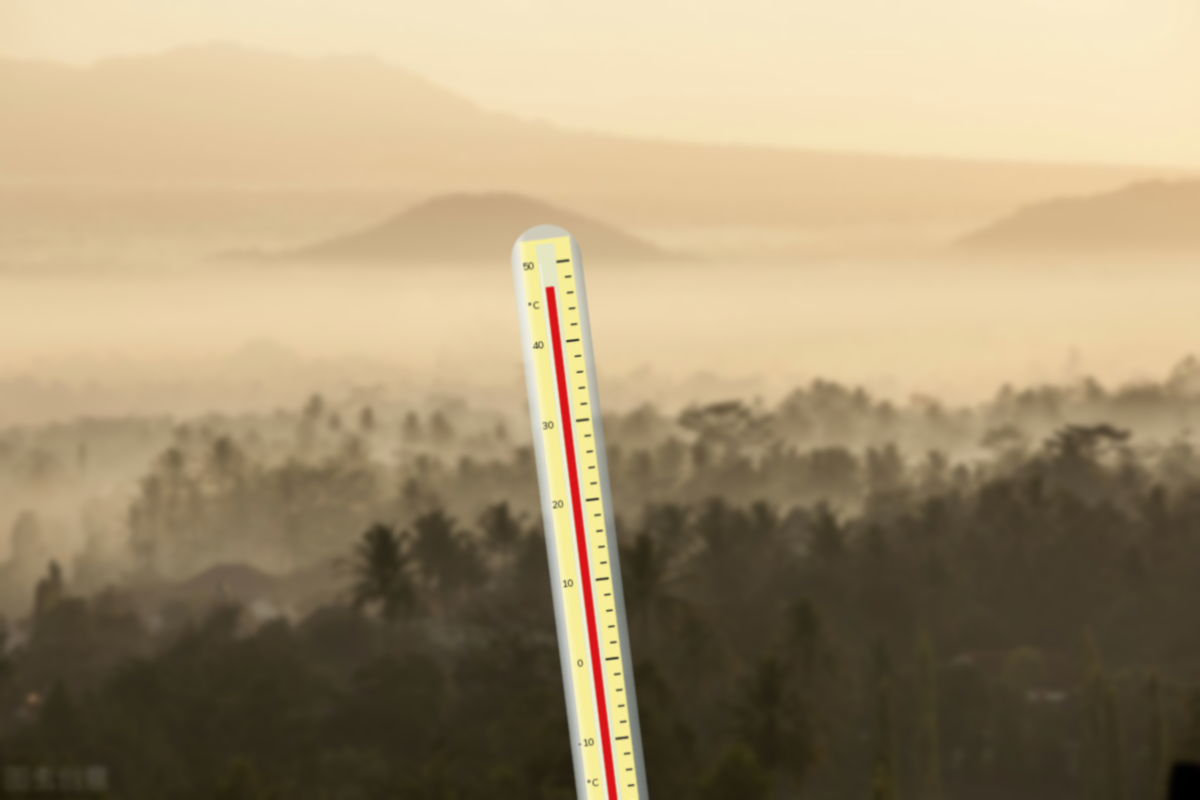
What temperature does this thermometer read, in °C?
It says 47 °C
